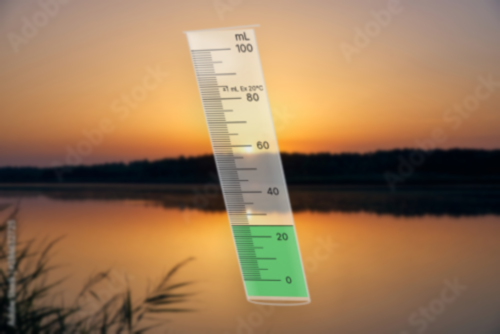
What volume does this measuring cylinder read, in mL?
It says 25 mL
